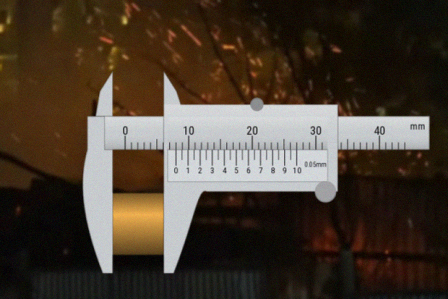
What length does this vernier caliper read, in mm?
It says 8.0 mm
